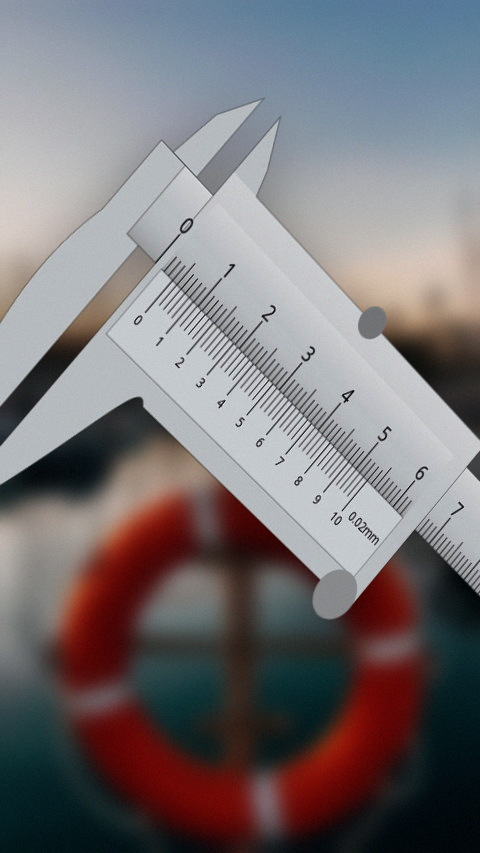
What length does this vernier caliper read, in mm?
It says 4.0 mm
